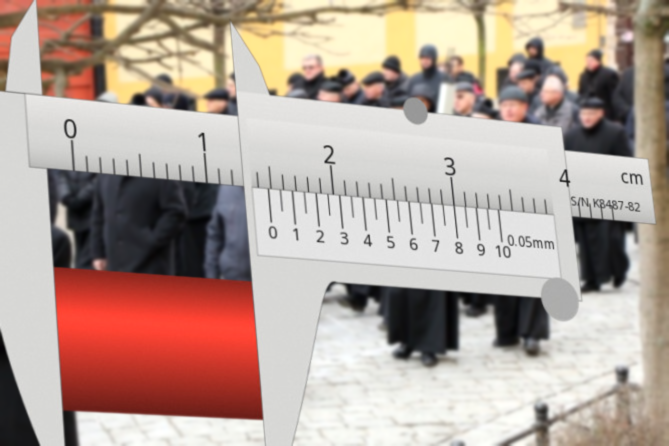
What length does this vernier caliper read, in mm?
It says 14.8 mm
